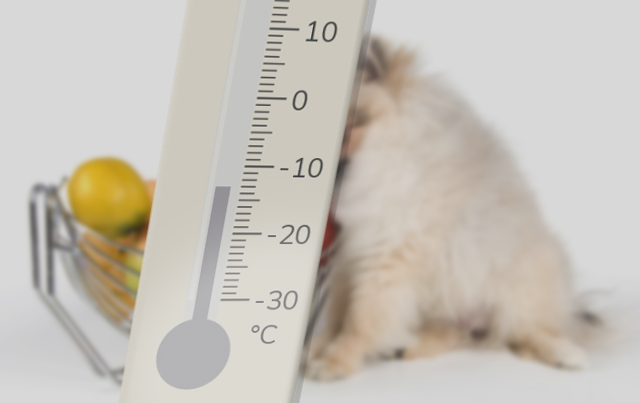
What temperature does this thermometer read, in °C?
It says -13 °C
